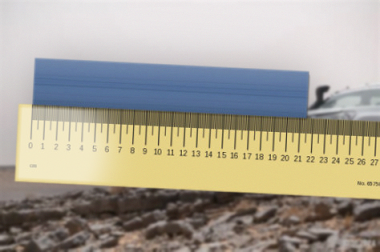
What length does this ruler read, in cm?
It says 21.5 cm
